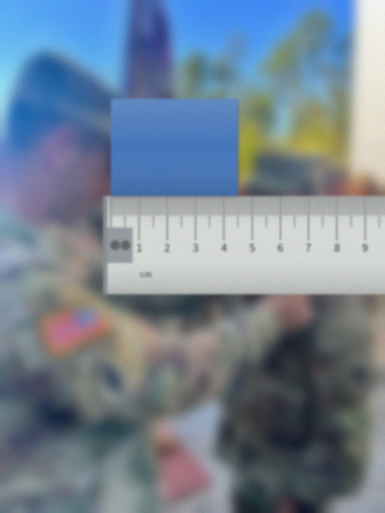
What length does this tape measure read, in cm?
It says 4.5 cm
